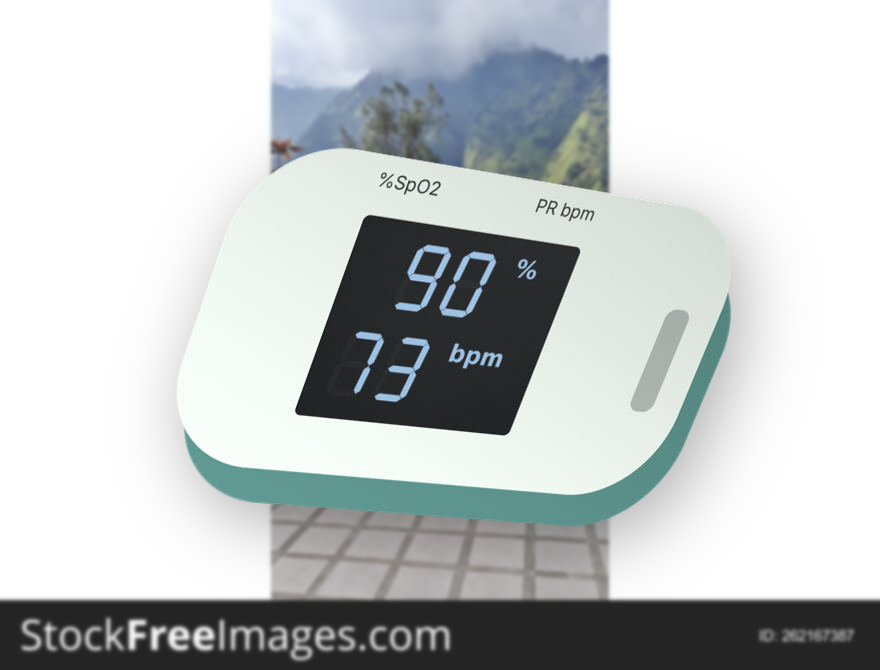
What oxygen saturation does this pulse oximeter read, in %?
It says 90 %
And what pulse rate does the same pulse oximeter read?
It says 73 bpm
